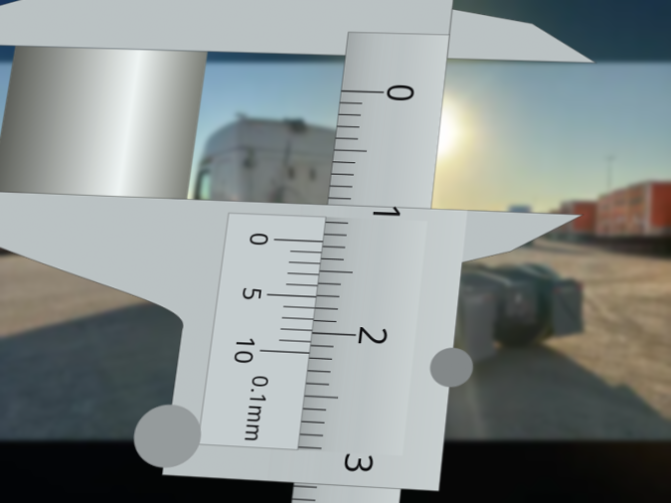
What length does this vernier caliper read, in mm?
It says 12.6 mm
